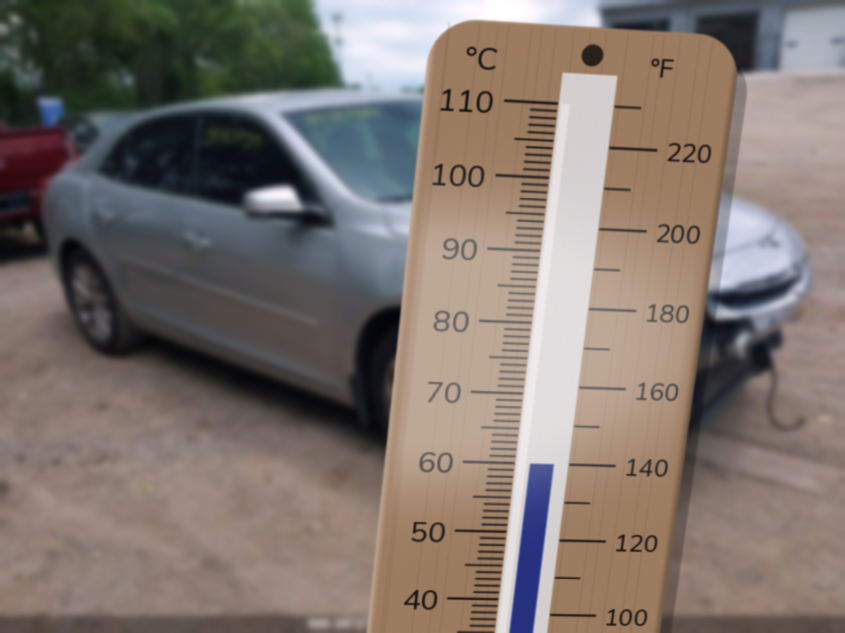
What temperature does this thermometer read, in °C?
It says 60 °C
